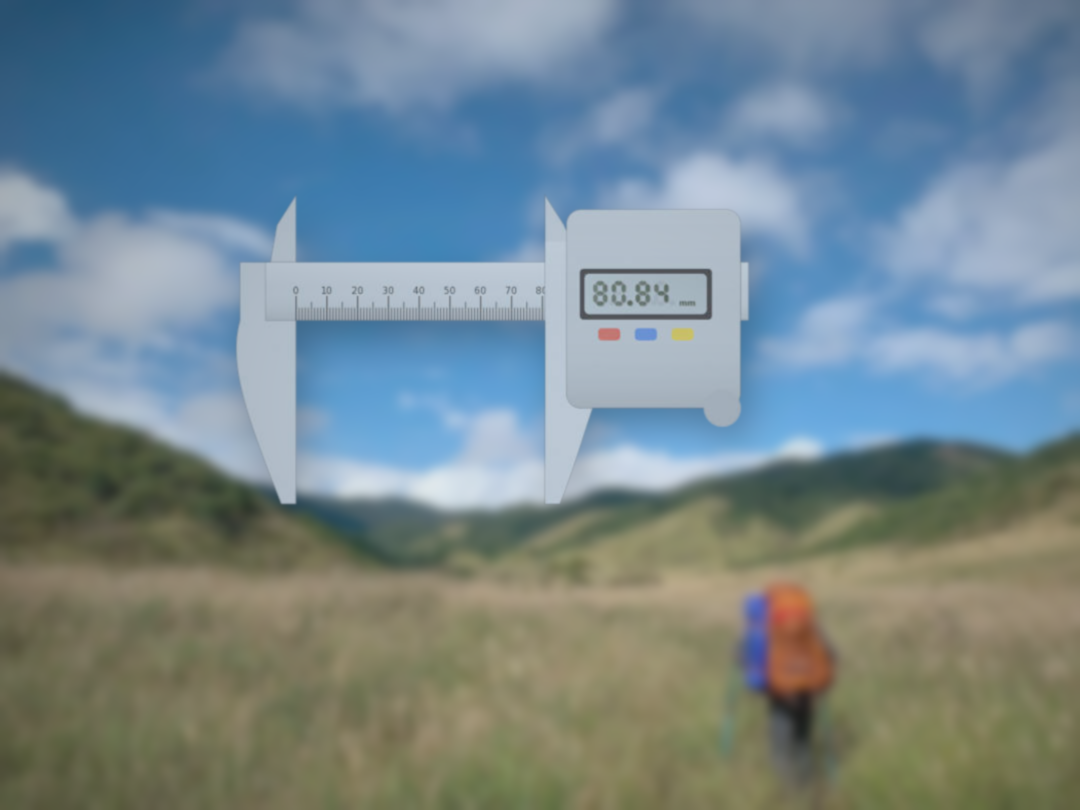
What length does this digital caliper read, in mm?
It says 80.84 mm
